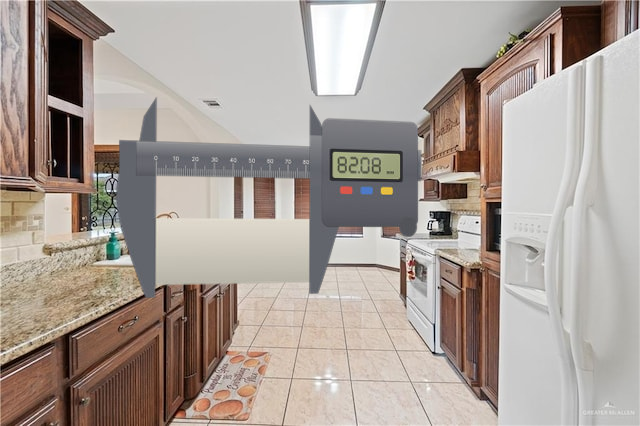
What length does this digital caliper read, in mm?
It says 82.08 mm
